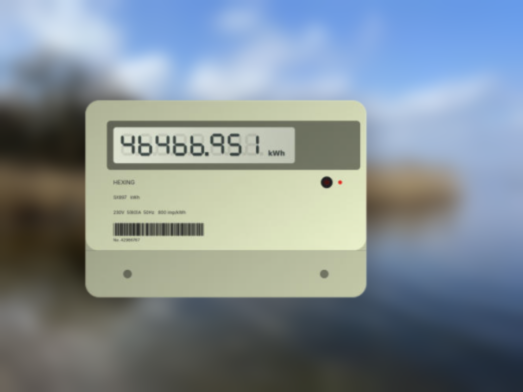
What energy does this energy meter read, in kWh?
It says 46466.951 kWh
